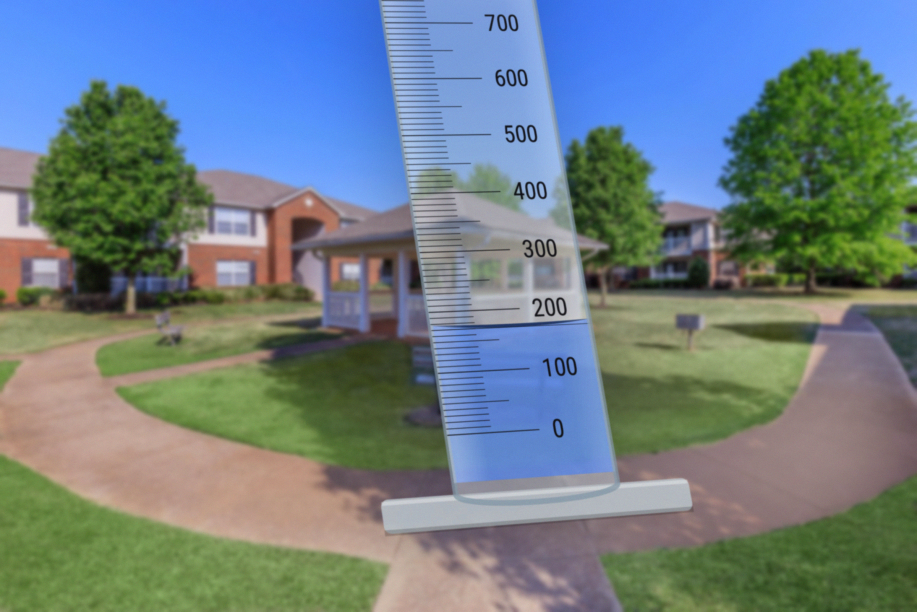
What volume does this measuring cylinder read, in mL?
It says 170 mL
